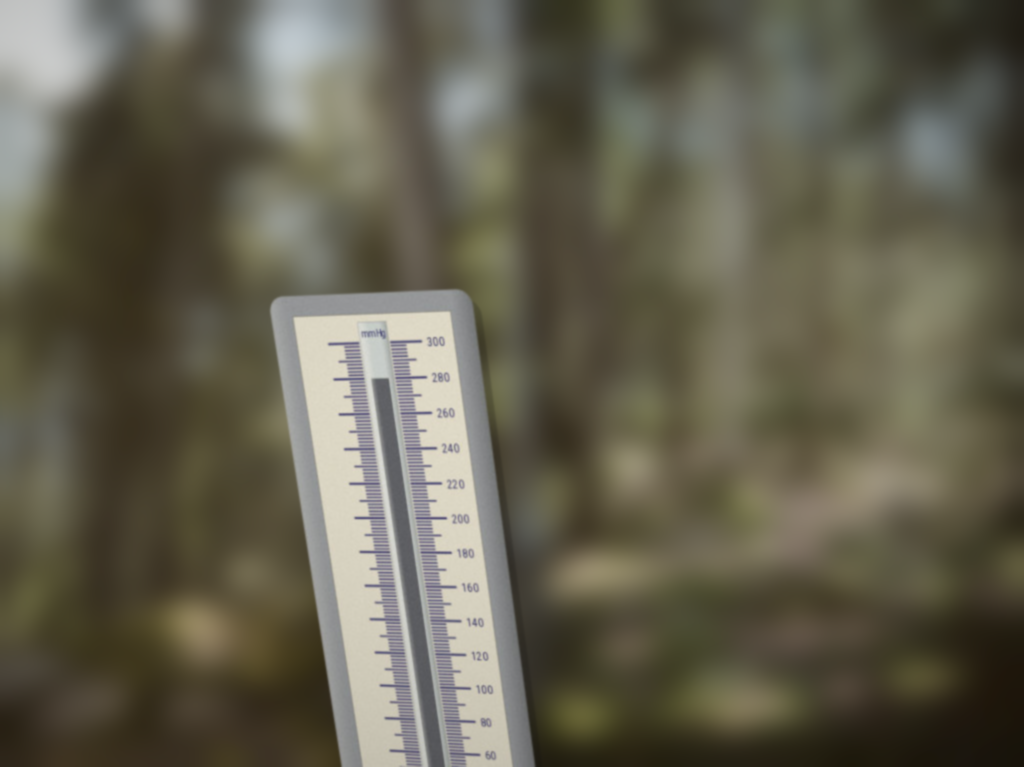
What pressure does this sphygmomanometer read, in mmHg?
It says 280 mmHg
